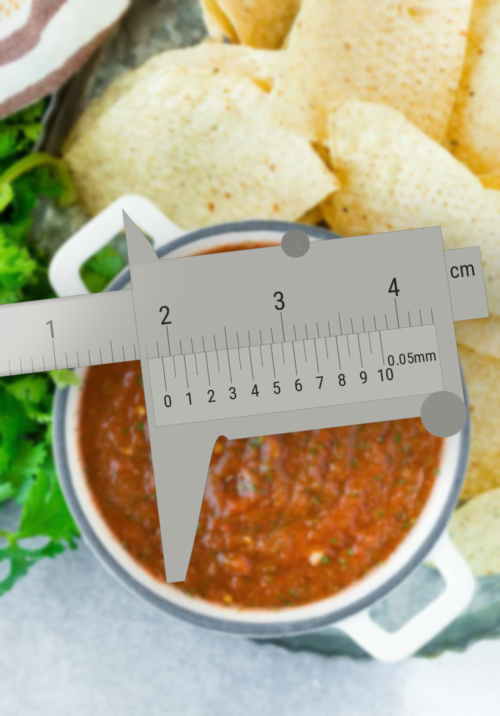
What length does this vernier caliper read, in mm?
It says 19.3 mm
